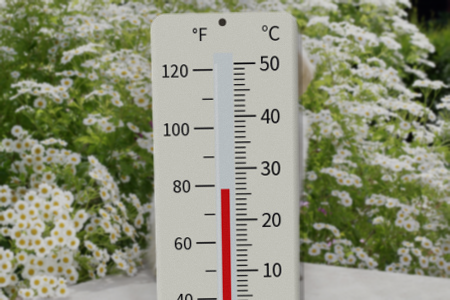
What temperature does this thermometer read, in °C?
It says 26 °C
